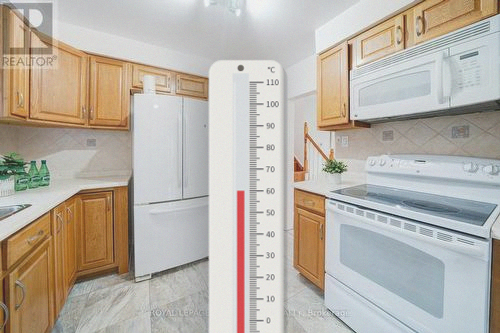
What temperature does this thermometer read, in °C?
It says 60 °C
